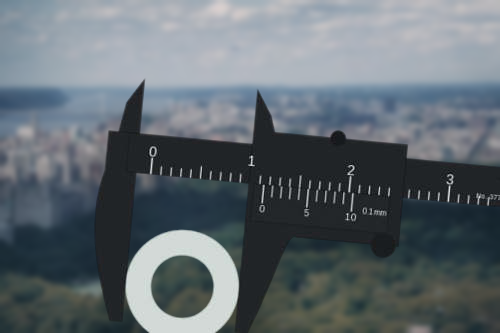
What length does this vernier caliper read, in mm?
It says 11.4 mm
